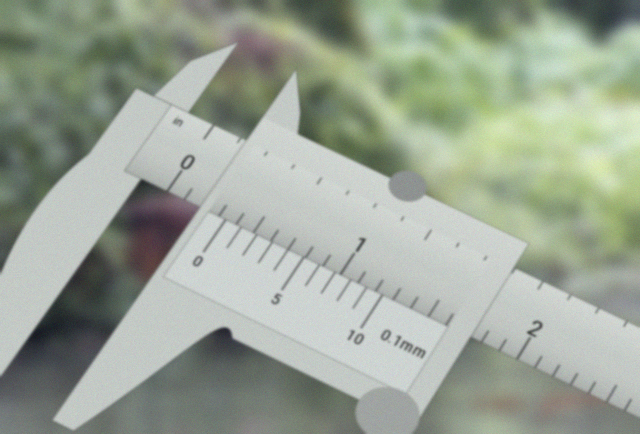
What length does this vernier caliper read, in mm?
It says 3.4 mm
